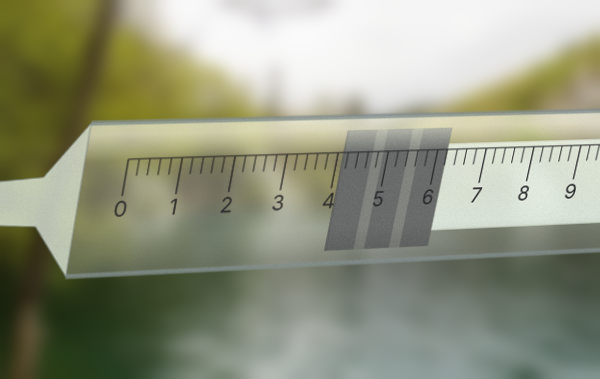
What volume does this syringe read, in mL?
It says 4.1 mL
